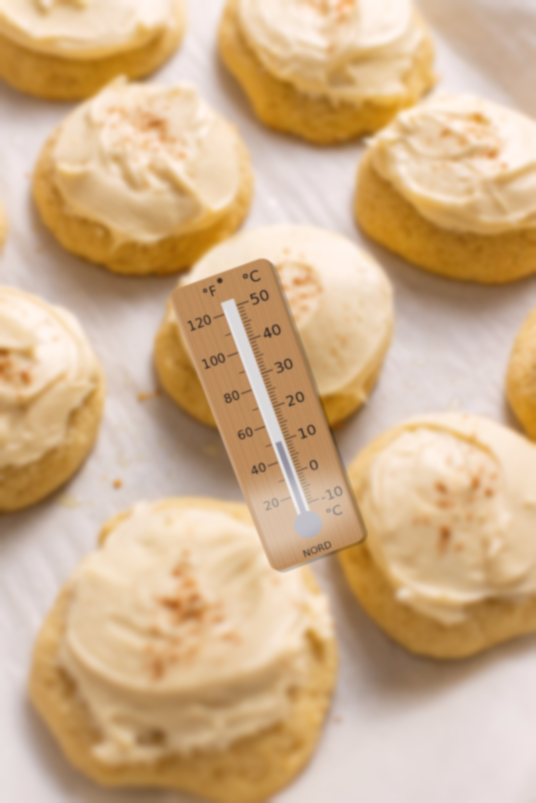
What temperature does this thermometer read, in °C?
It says 10 °C
